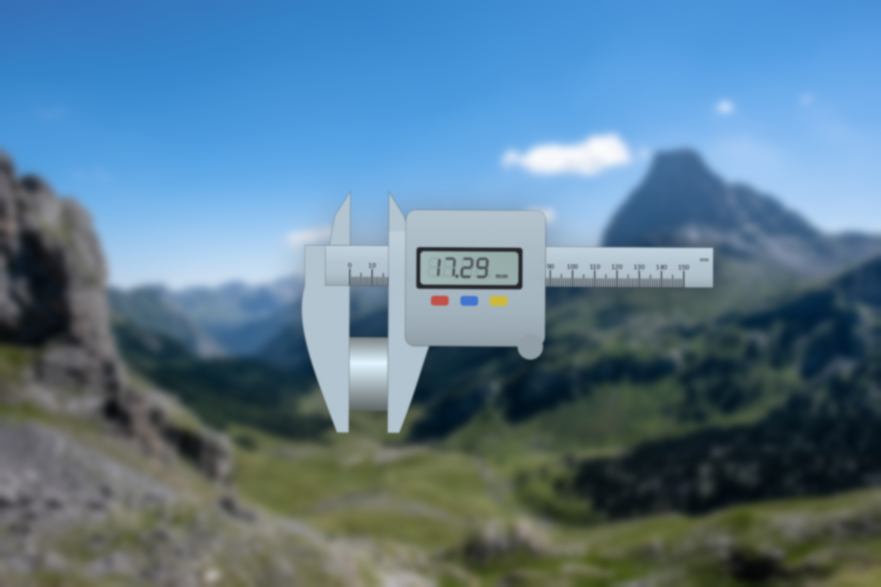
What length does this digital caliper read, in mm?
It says 17.29 mm
